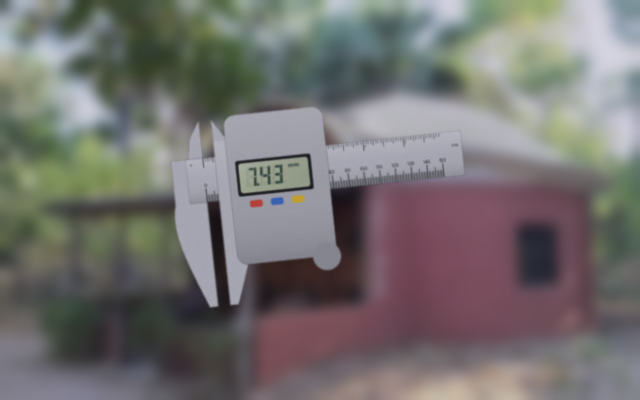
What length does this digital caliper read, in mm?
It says 7.43 mm
